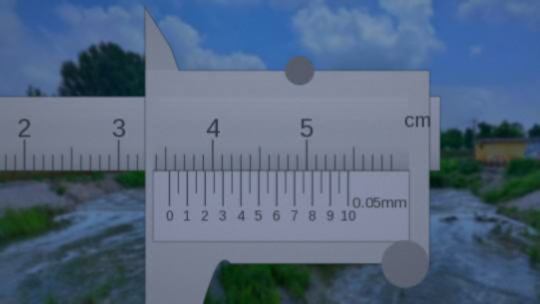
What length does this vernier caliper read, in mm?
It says 35.4 mm
